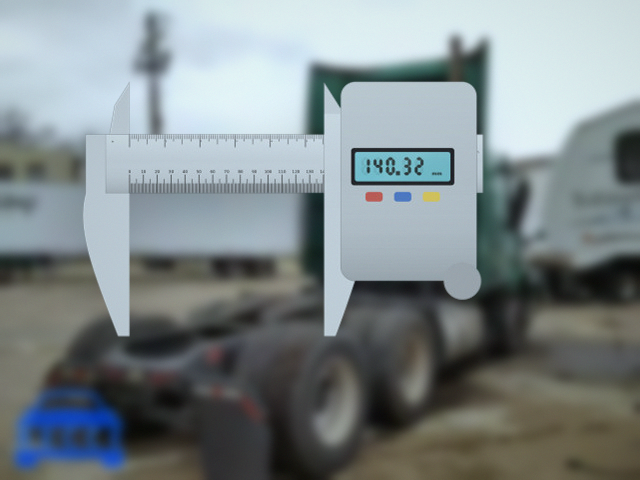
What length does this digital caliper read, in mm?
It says 140.32 mm
